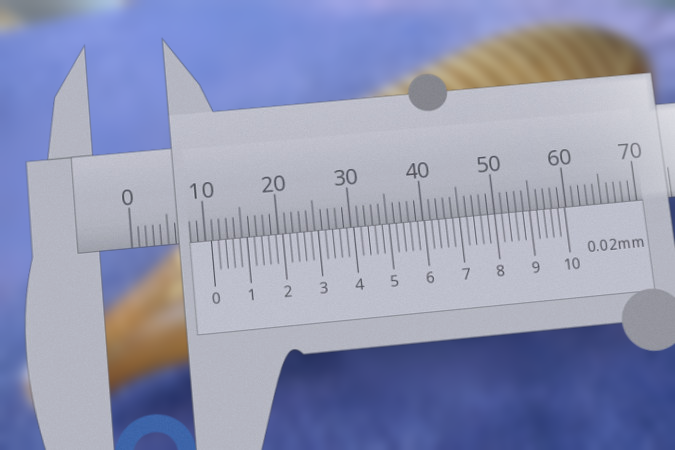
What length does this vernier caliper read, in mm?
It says 10.8 mm
